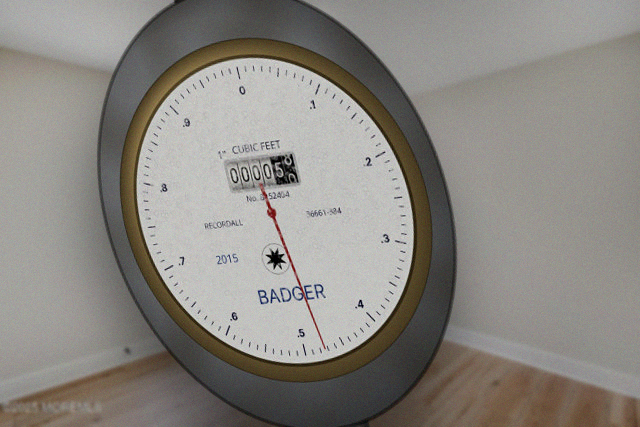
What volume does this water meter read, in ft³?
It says 58.47 ft³
